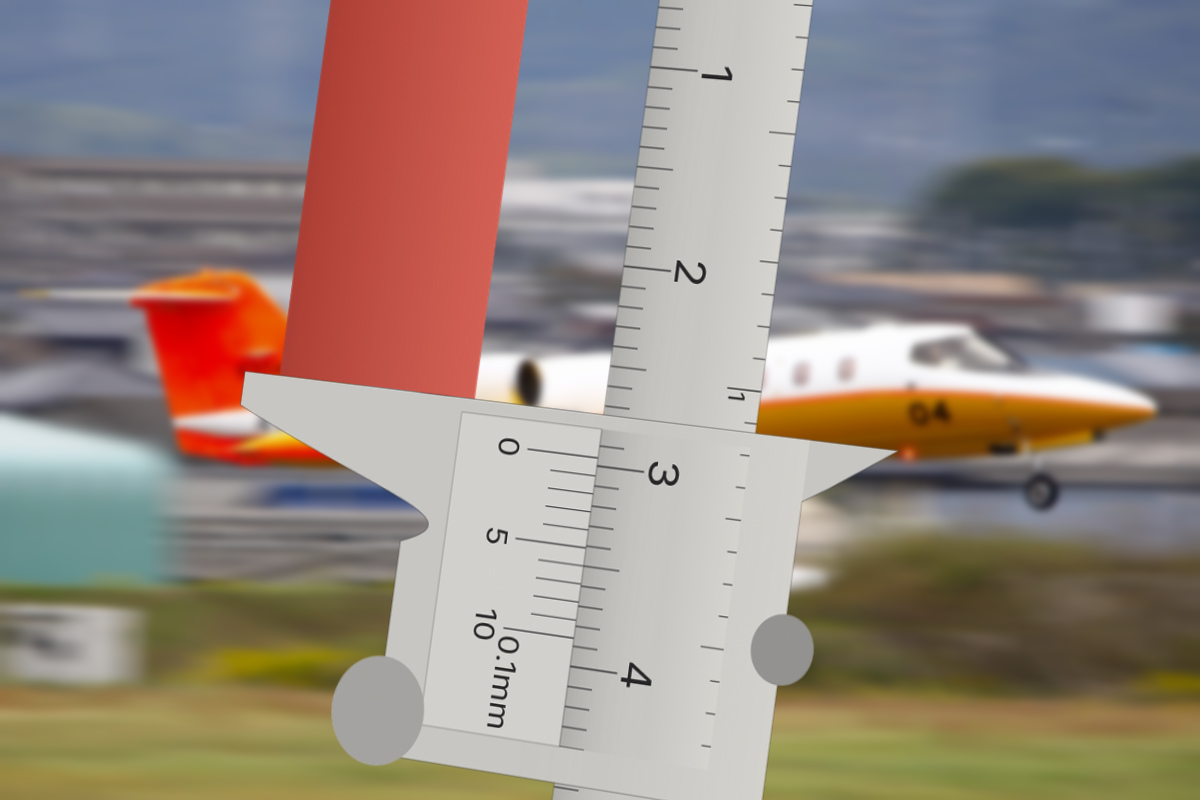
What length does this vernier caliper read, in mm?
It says 29.6 mm
